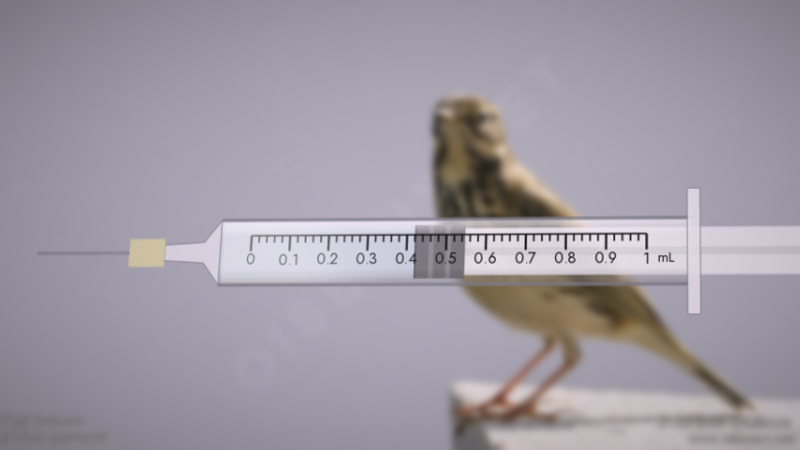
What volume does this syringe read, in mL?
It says 0.42 mL
